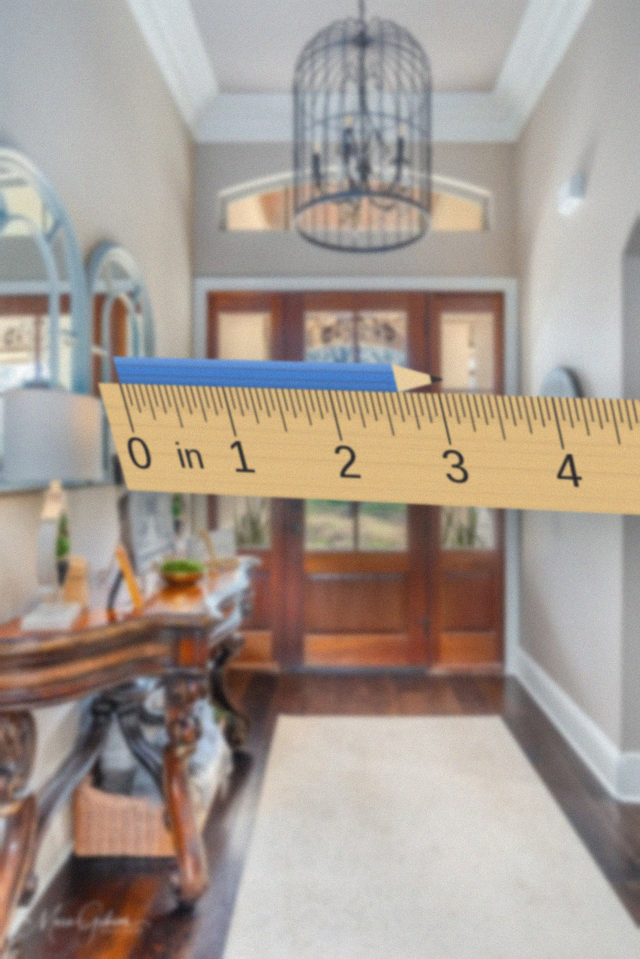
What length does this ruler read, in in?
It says 3.0625 in
